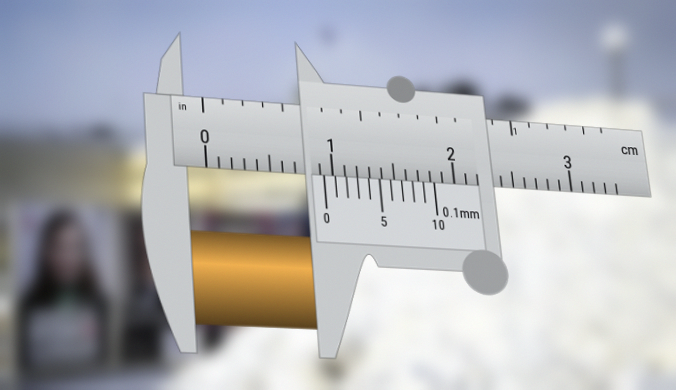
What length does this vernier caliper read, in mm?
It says 9.3 mm
